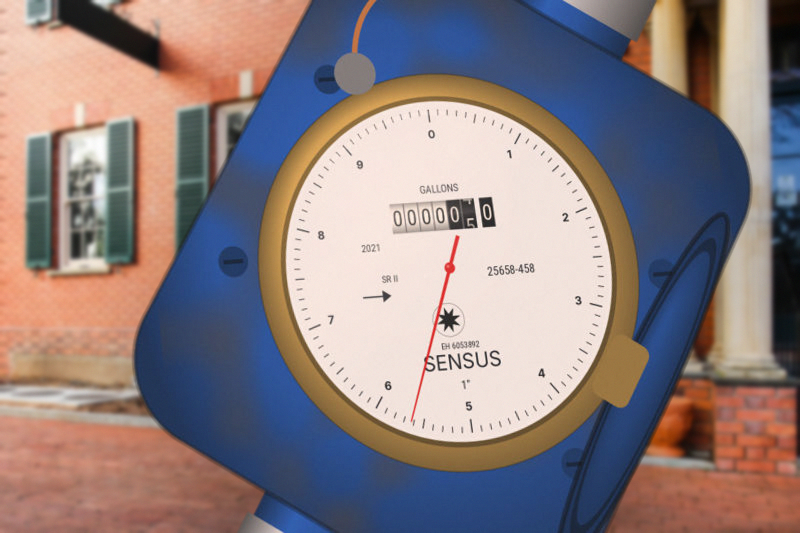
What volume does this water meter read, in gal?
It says 45.6 gal
